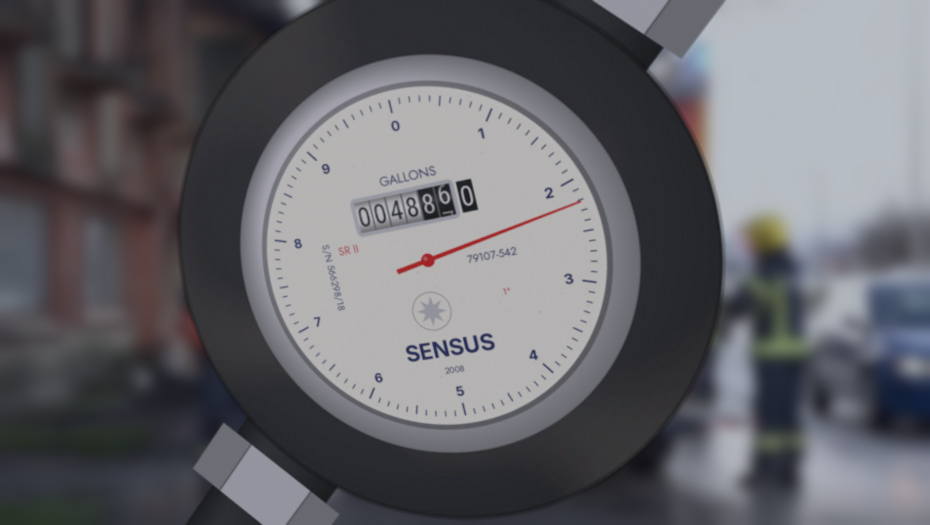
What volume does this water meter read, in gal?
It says 48862.2 gal
